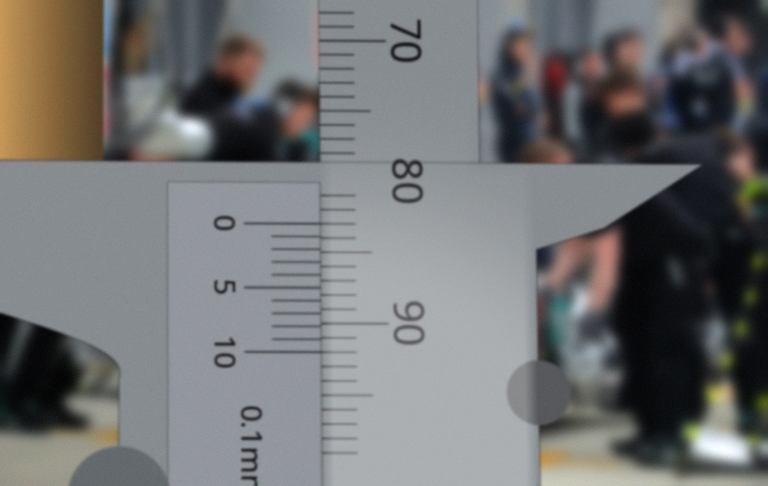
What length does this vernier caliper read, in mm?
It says 83.0 mm
